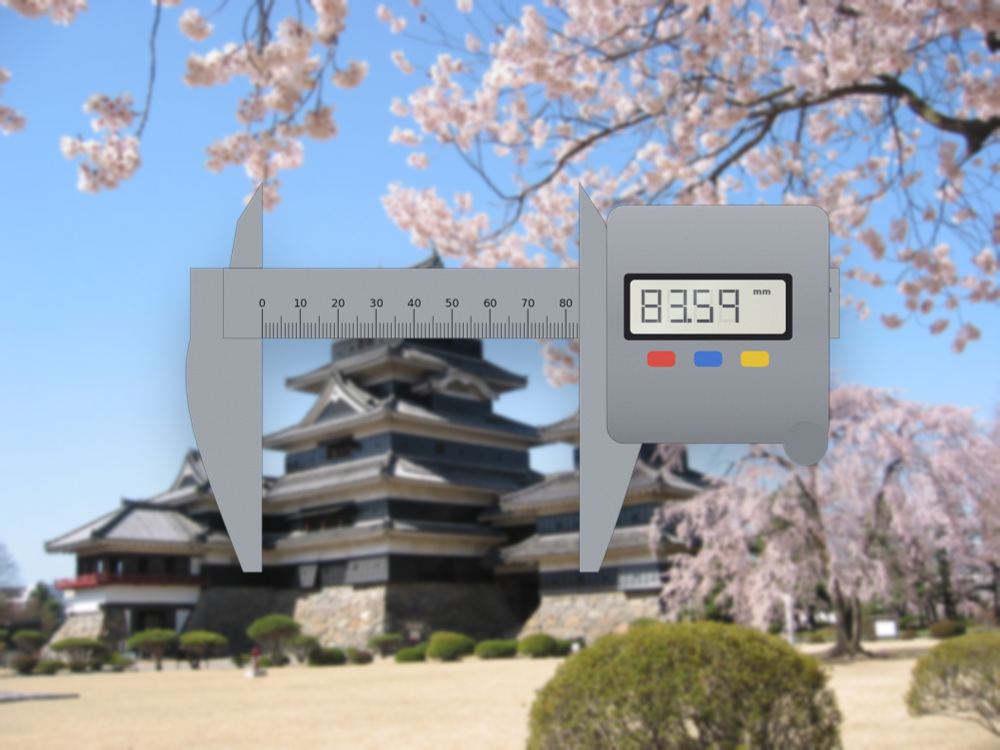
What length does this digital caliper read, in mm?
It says 83.59 mm
